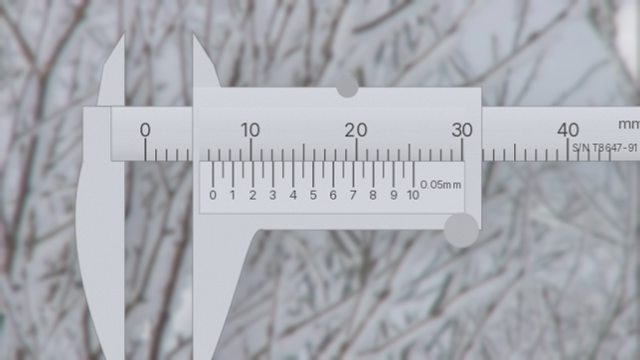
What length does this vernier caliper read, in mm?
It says 6.4 mm
